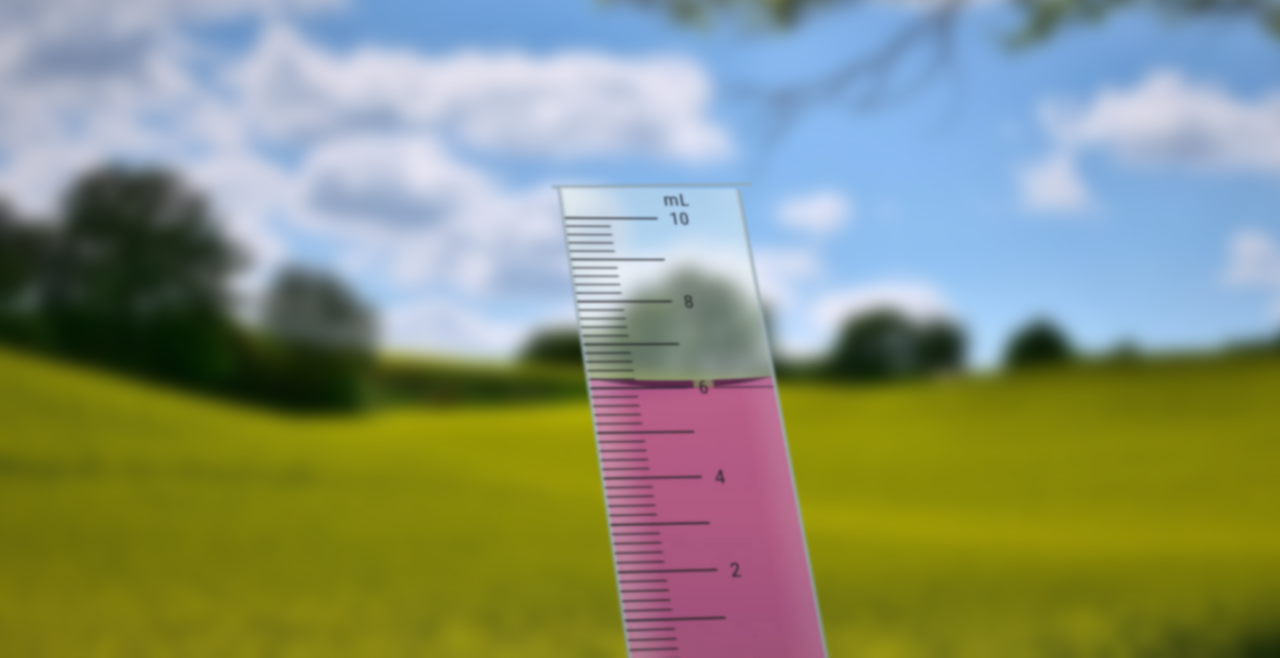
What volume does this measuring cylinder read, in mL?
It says 6 mL
